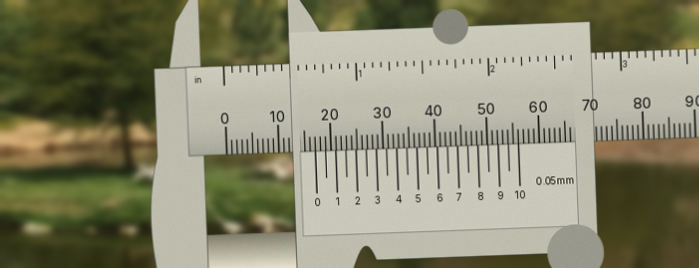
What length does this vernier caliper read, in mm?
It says 17.0 mm
